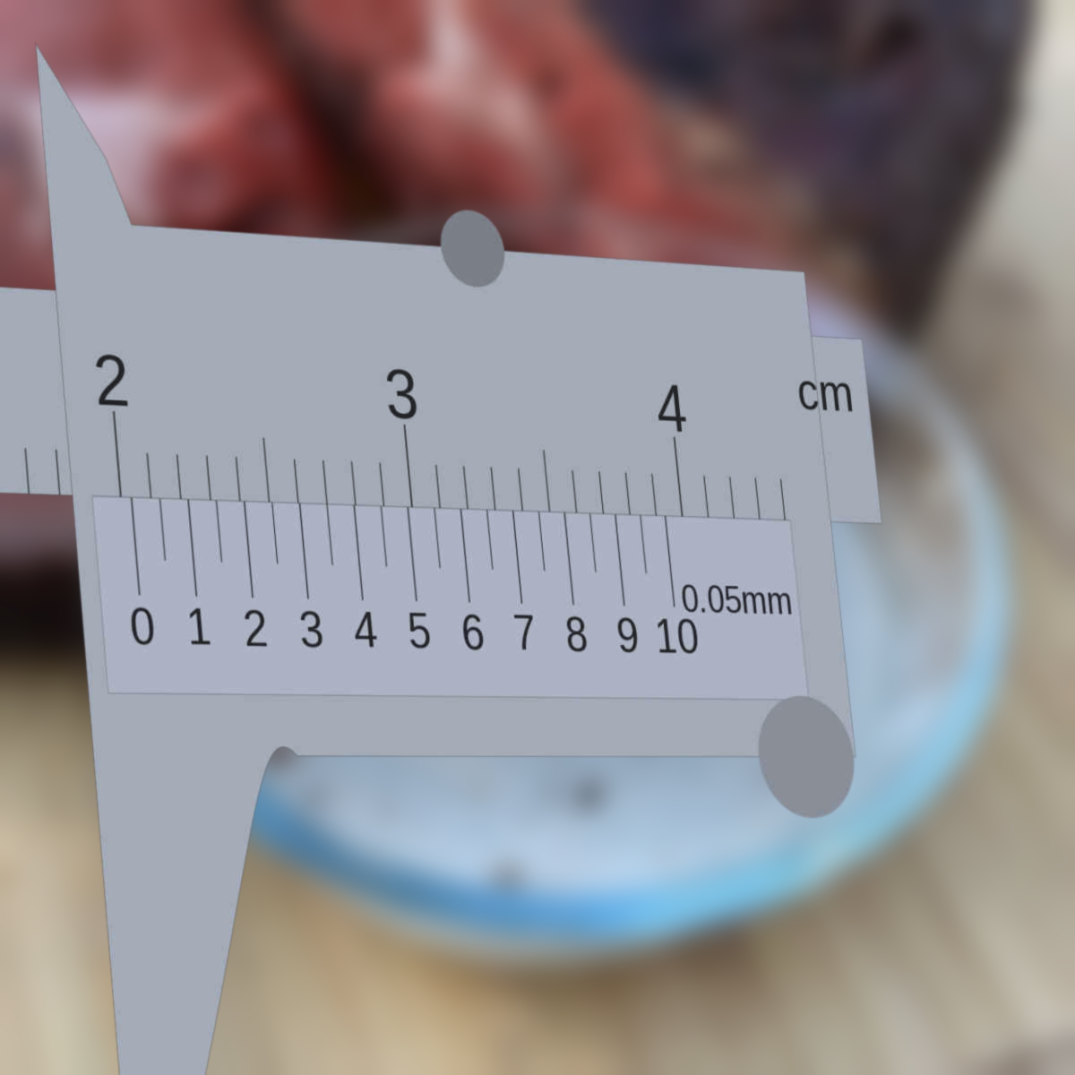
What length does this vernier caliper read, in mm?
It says 20.35 mm
